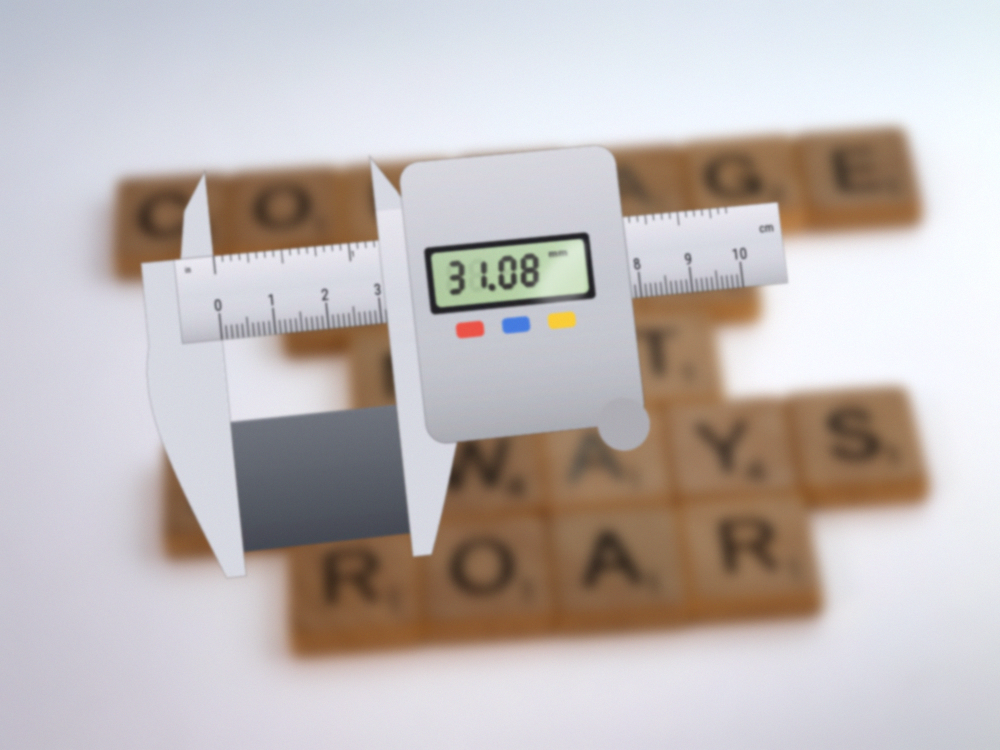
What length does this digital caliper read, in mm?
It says 31.08 mm
